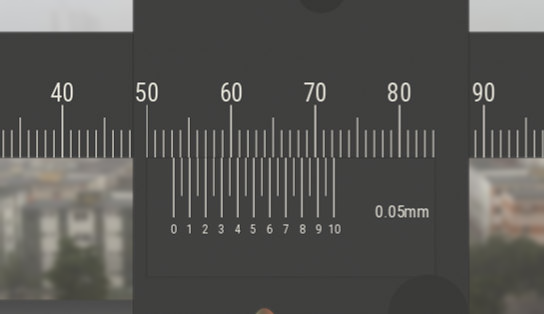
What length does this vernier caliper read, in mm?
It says 53.2 mm
